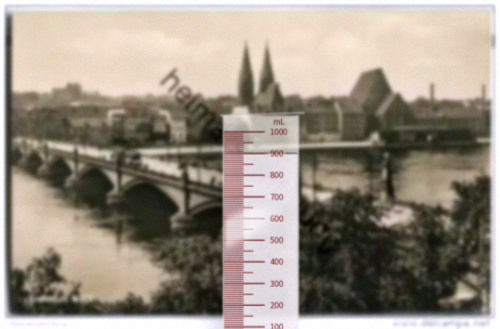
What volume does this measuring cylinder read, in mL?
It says 900 mL
